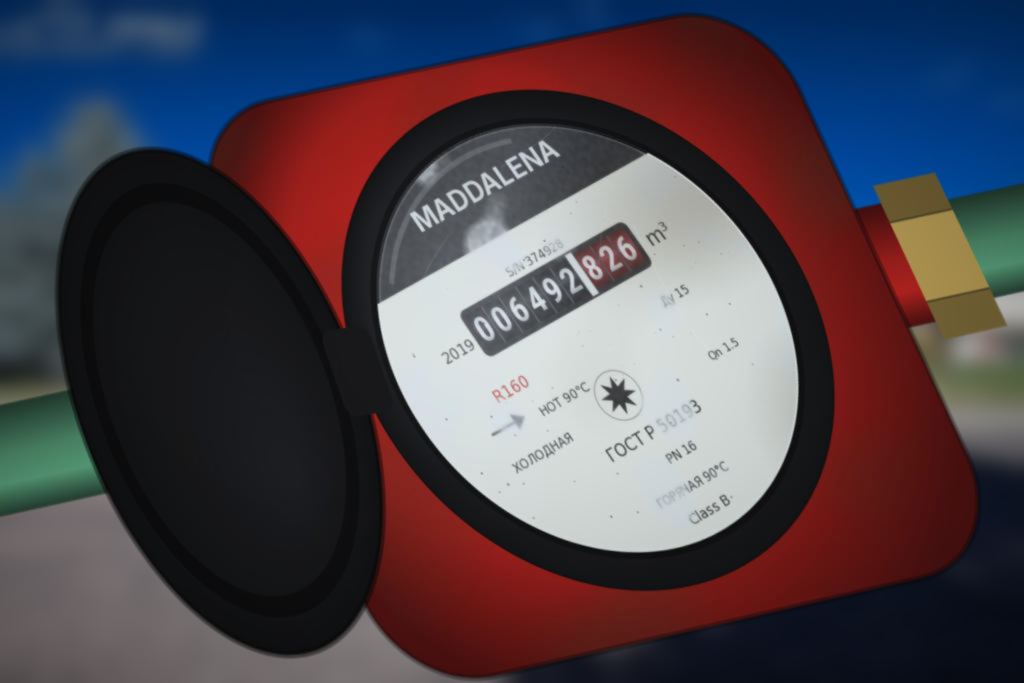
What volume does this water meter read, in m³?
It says 6492.826 m³
